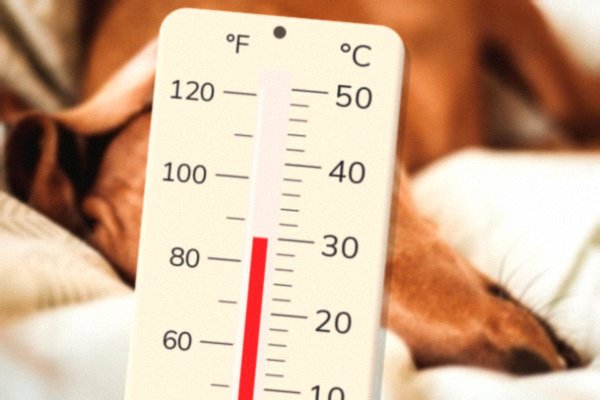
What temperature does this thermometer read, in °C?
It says 30 °C
